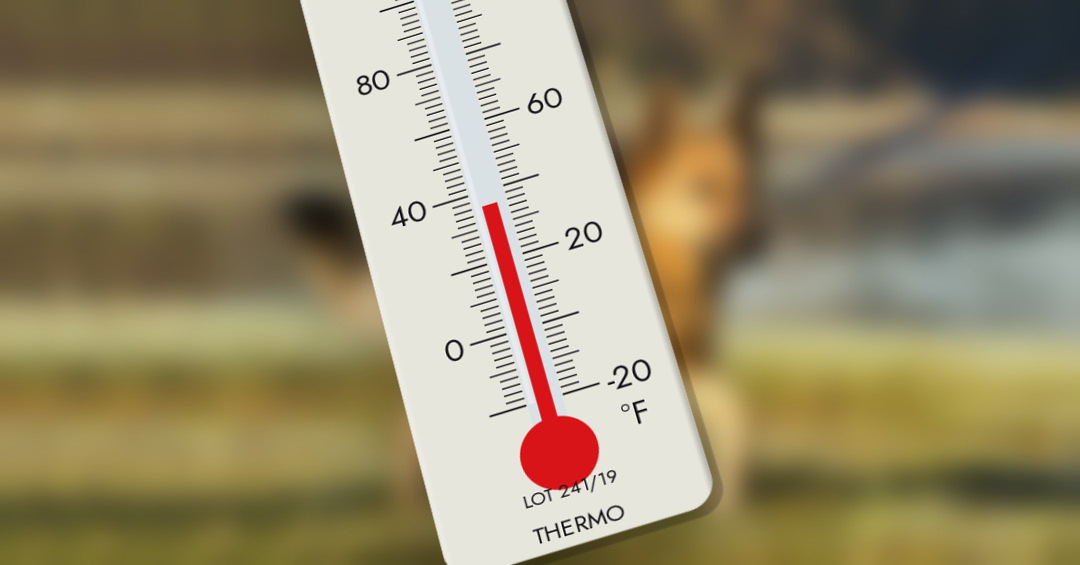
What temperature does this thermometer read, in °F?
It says 36 °F
